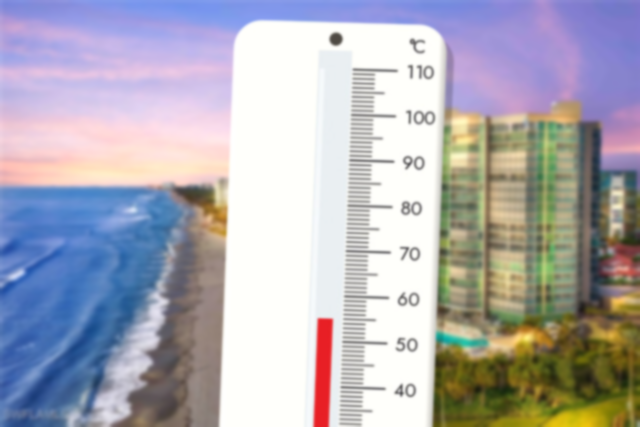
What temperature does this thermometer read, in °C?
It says 55 °C
